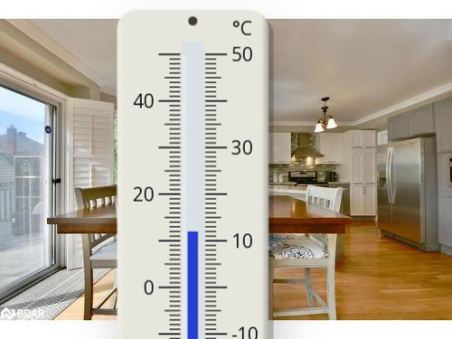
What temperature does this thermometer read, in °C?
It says 12 °C
